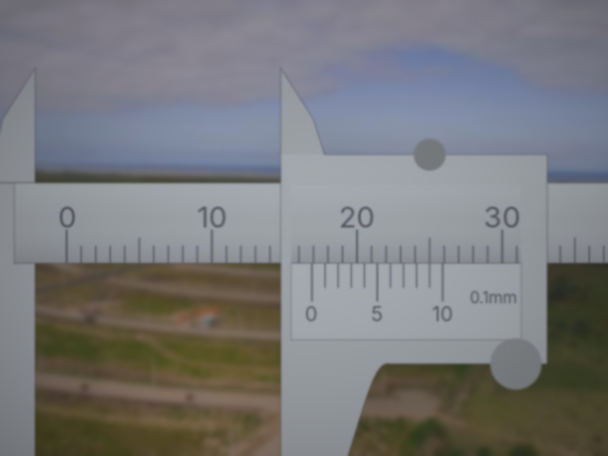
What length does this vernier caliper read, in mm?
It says 16.9 mm
